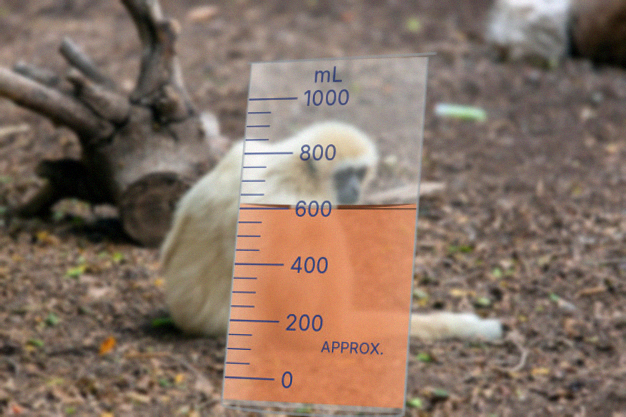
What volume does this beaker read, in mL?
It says 600 mL
